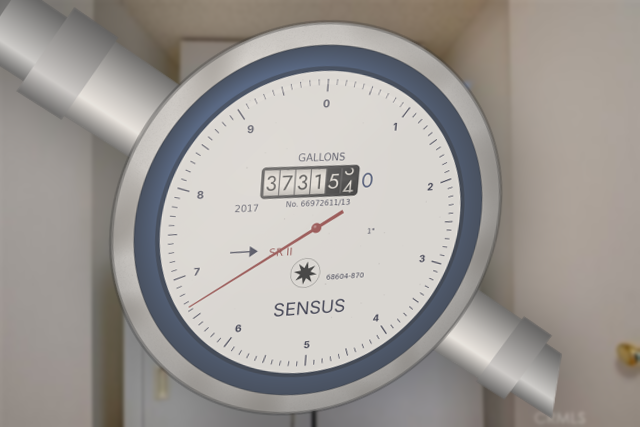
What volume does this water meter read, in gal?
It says 3731536.6 gal
